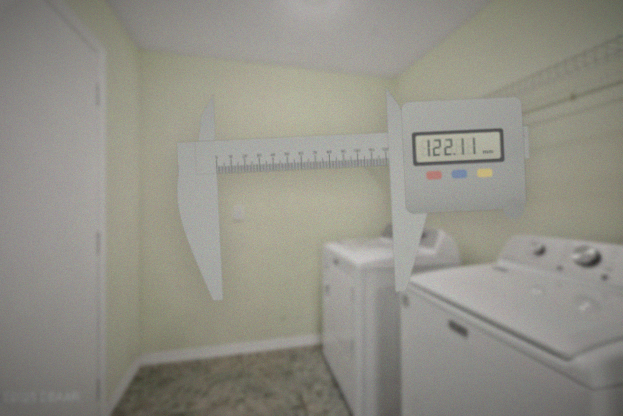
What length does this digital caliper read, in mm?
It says 122.11 mm
